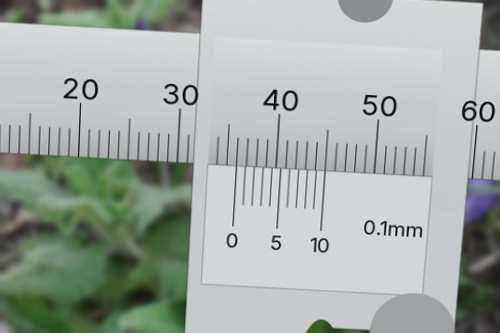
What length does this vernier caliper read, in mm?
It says 36.0 mm
